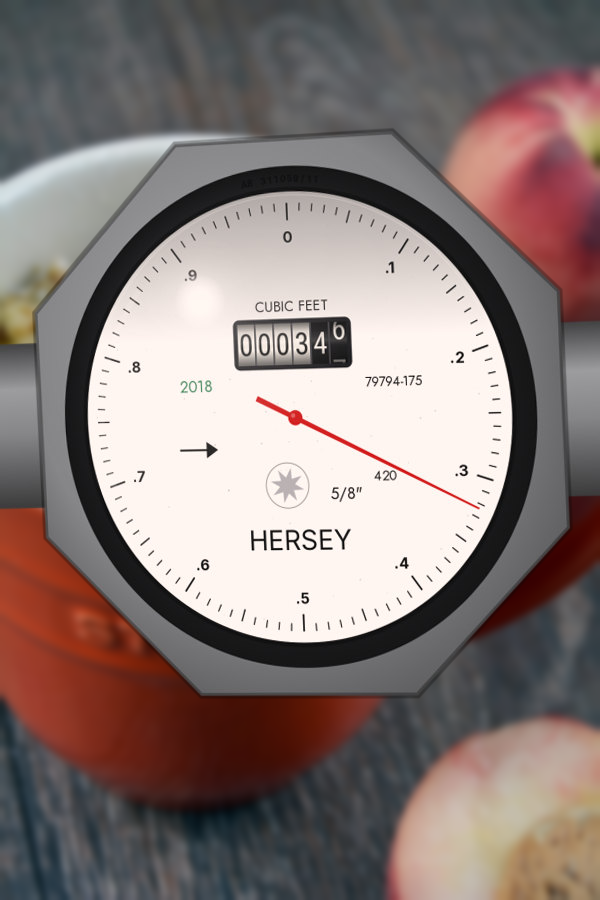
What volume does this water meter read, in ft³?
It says 346.32 ft³
